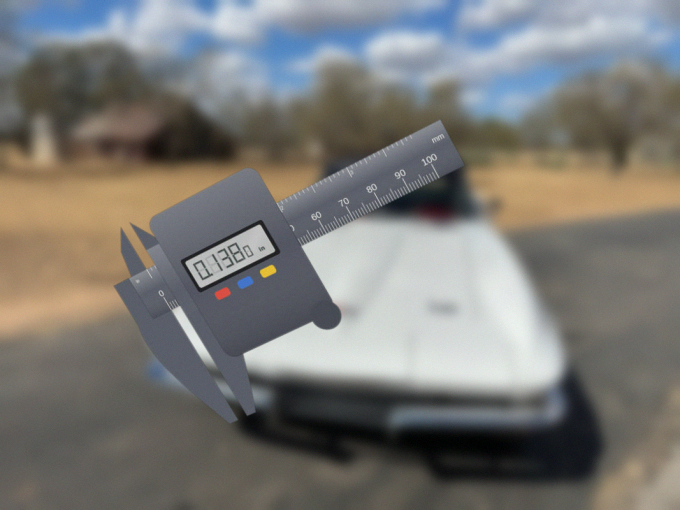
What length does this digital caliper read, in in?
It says 0.1380 in
